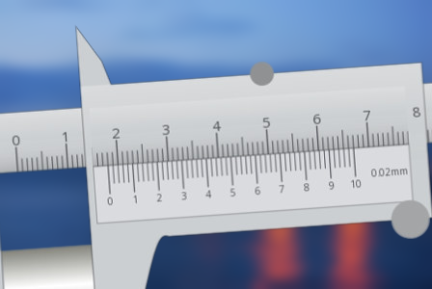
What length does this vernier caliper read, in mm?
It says 18.0 mm
